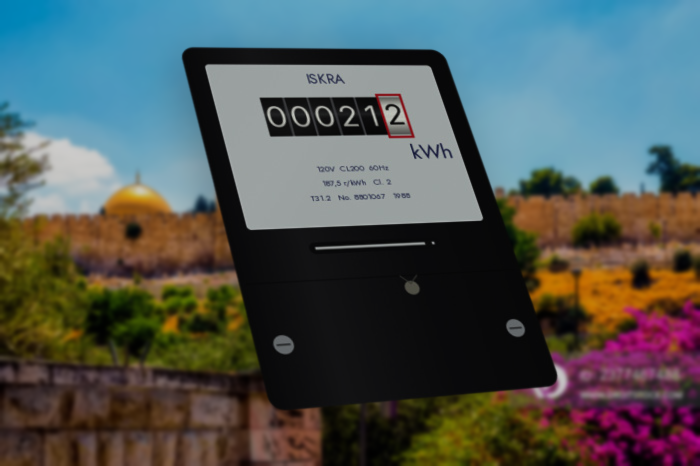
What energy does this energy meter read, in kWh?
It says 21.2 kWh
